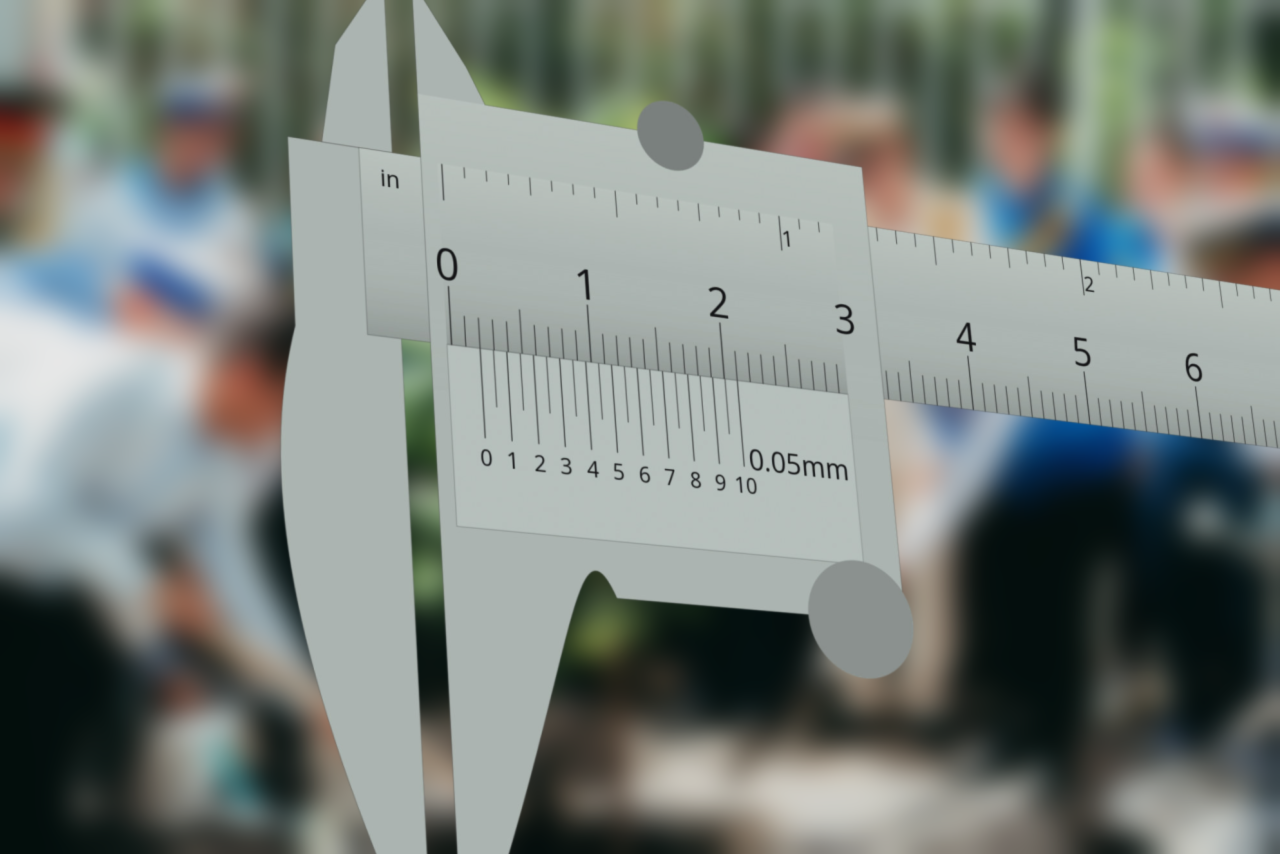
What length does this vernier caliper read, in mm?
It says 2.0 mm
